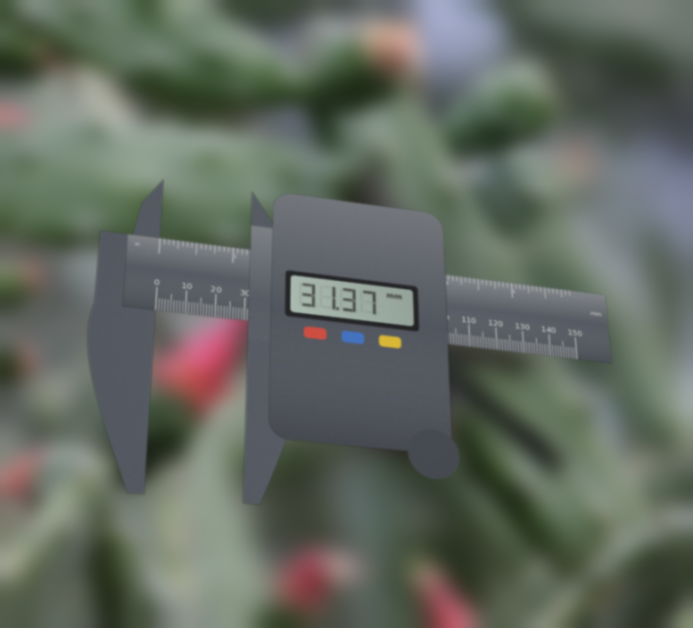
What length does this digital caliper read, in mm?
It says 31.37 mm
